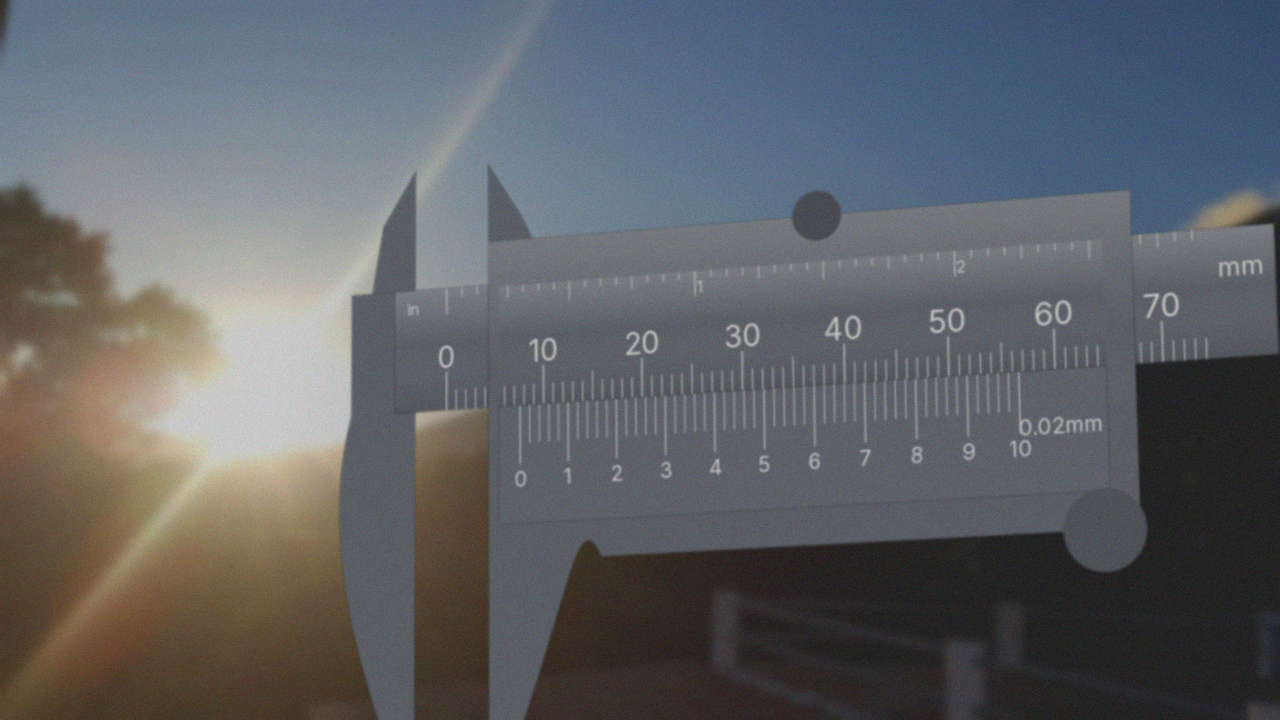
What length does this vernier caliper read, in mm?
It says 7.6 mm
